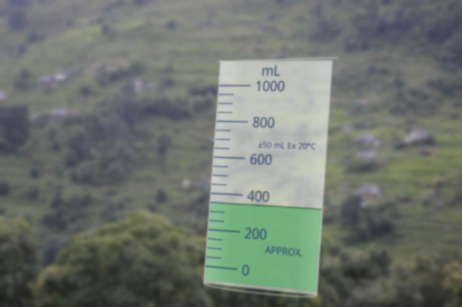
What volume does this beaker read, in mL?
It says 350 mL
